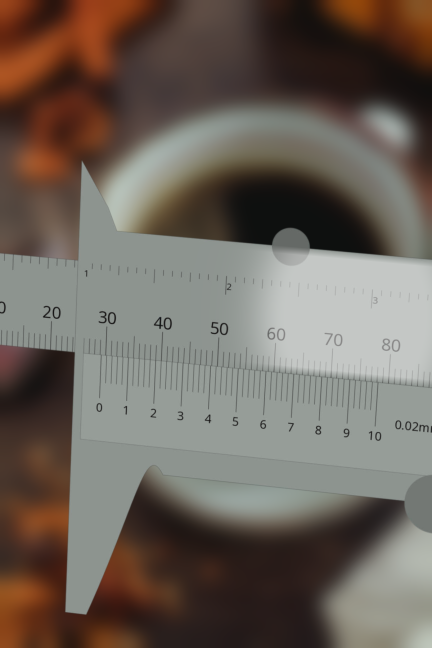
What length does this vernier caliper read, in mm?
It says 29.2 mm
